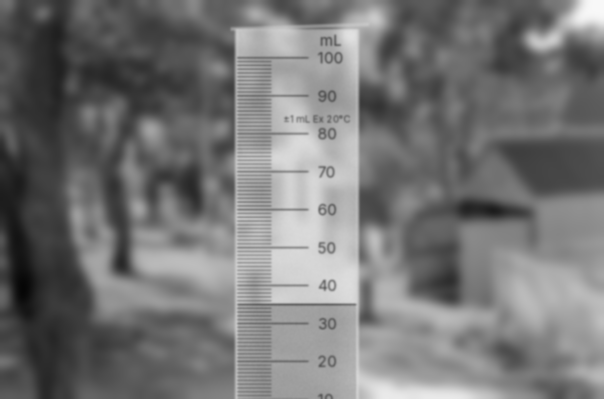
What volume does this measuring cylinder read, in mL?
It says 35 mL
